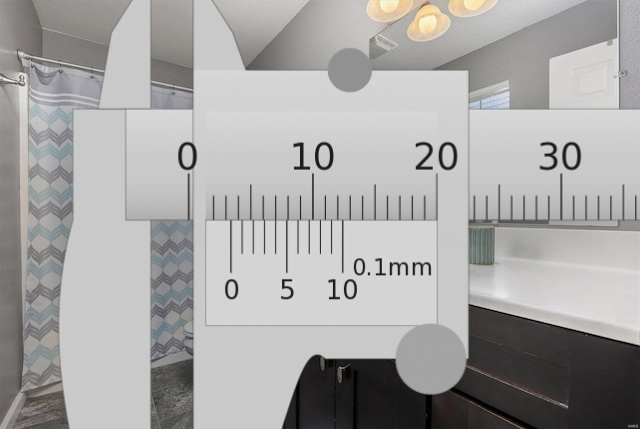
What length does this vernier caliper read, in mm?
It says 3.4 mm
